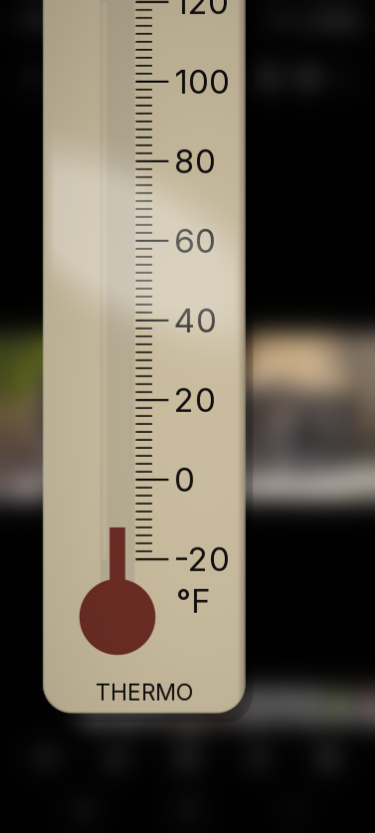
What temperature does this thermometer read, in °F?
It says -12 °F
